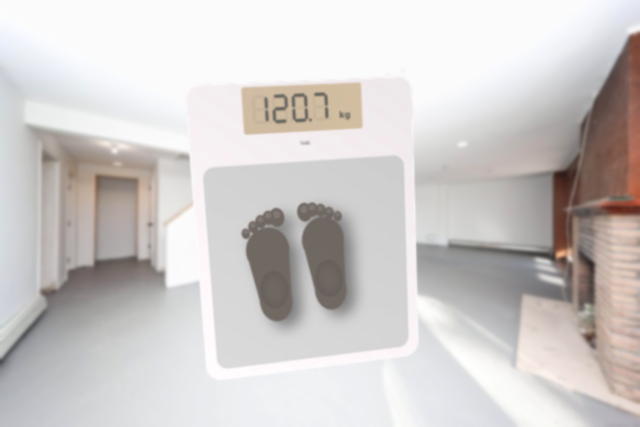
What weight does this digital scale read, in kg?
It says 120.7 kg
